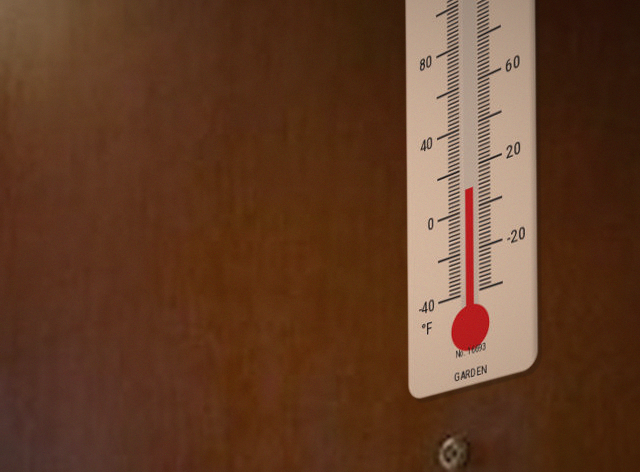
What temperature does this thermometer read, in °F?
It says 10 °F
